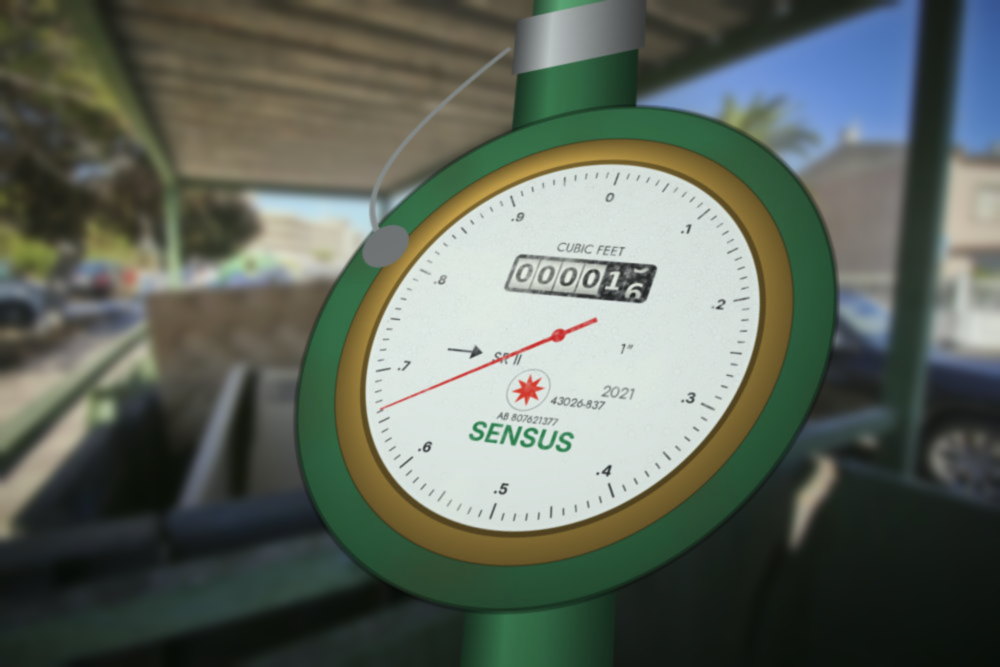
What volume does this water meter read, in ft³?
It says 15.66 ft³
